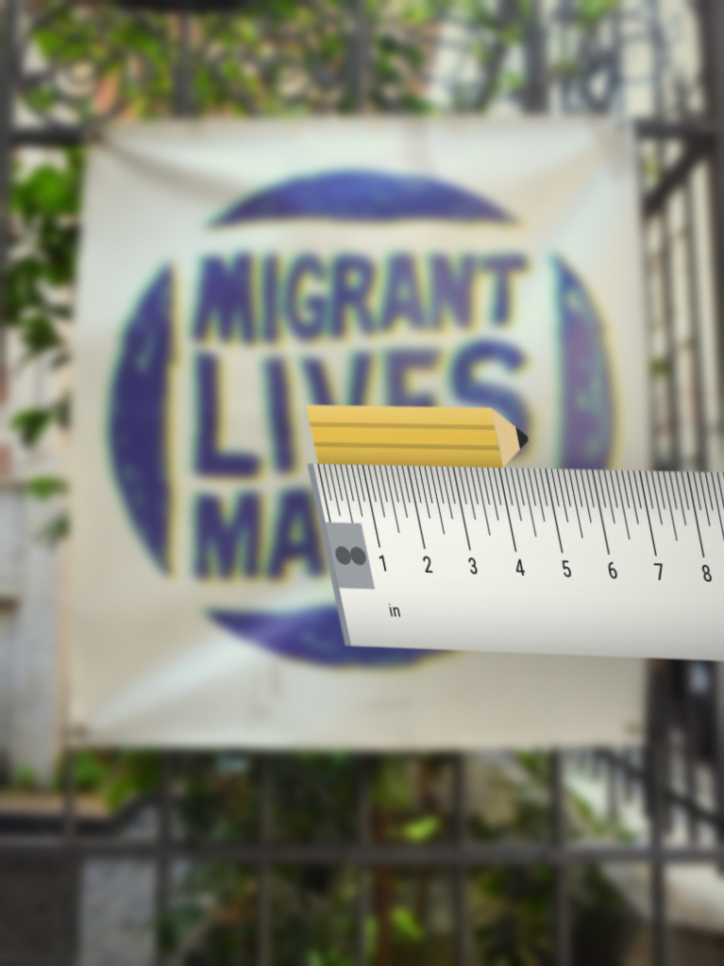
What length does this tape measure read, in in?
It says 4.75 in
